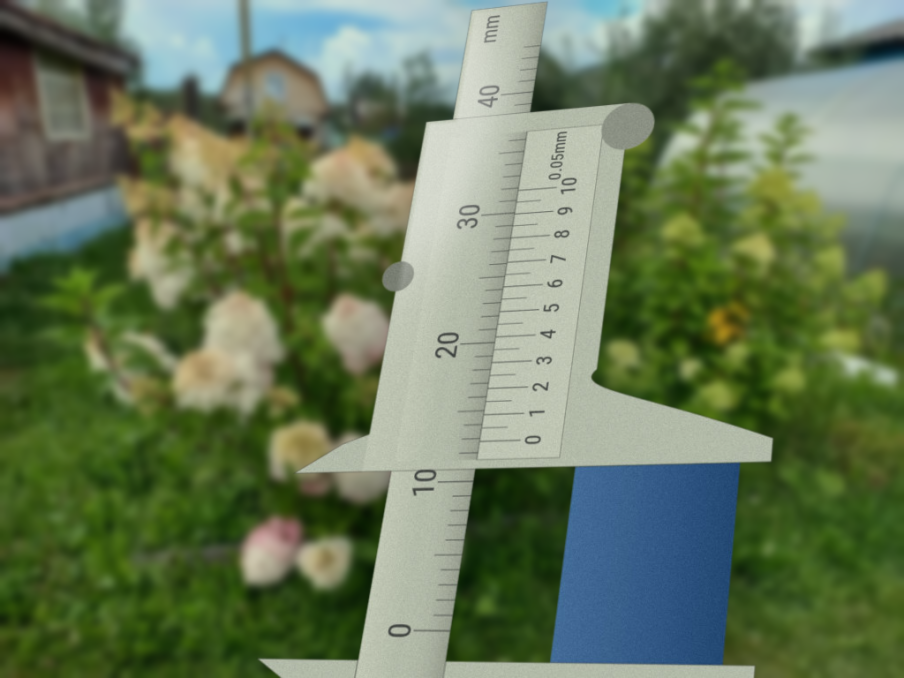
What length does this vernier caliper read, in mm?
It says 12.8 mm
